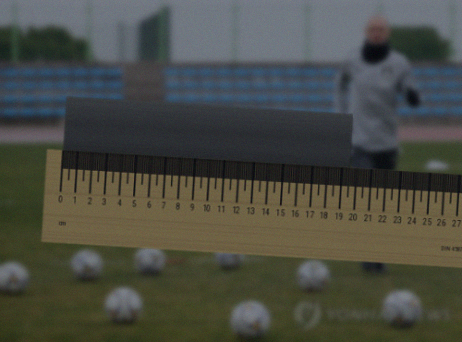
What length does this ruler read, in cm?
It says 19.5 cm
